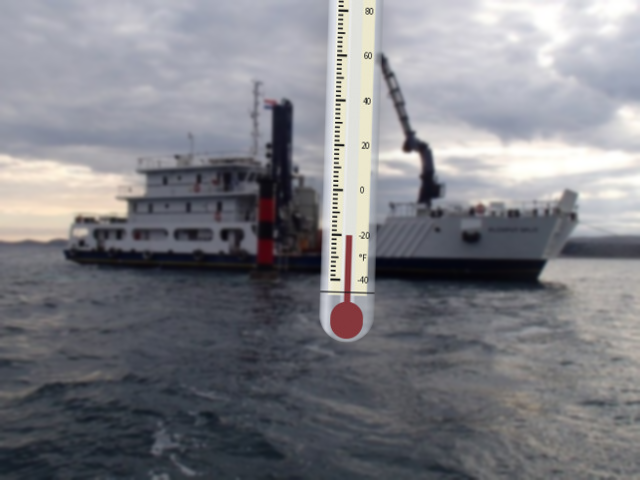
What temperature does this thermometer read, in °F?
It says -20 °F
